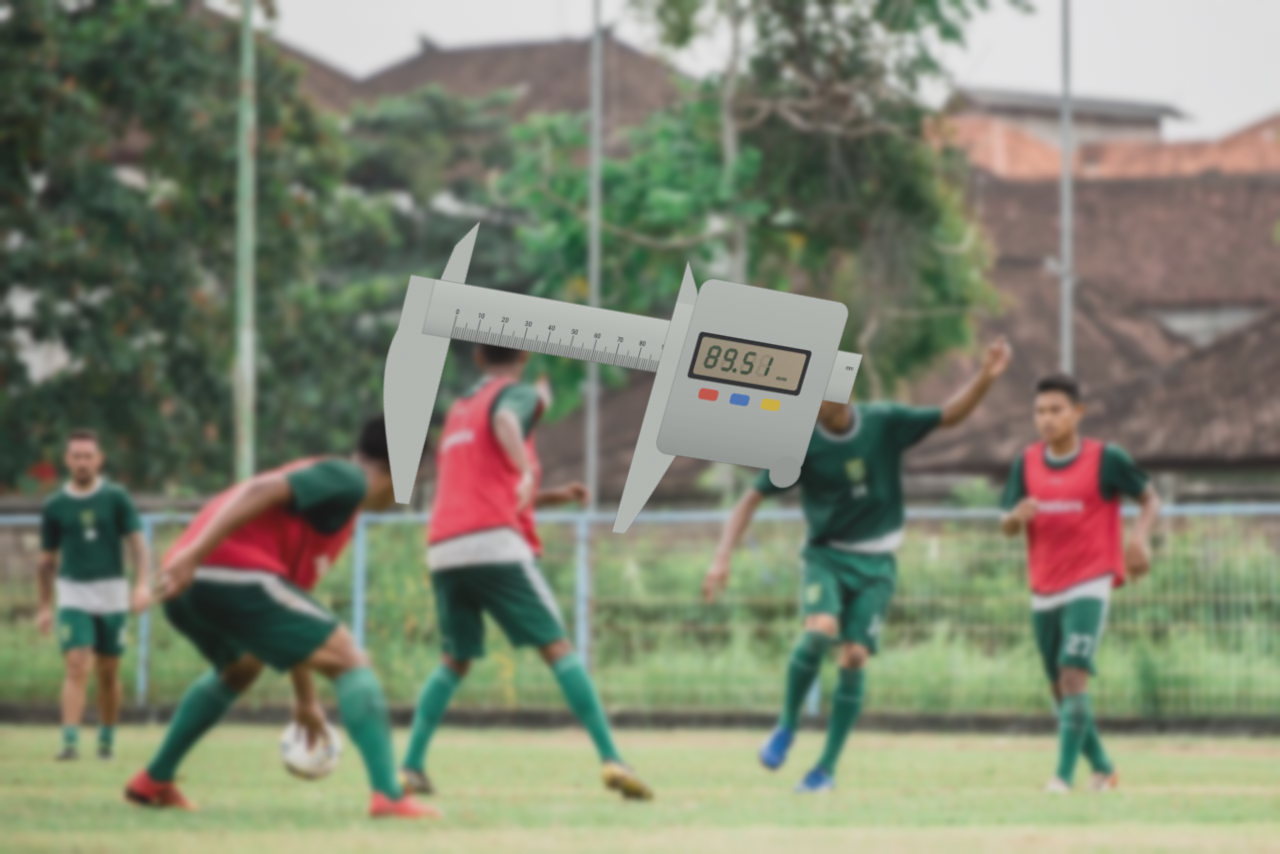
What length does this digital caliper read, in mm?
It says 89.51 mm
